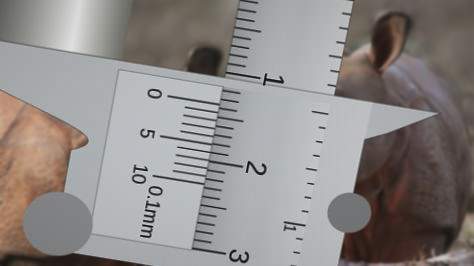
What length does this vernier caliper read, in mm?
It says 13.6 mm
